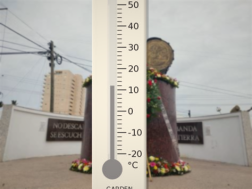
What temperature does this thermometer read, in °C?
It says 12 °C
